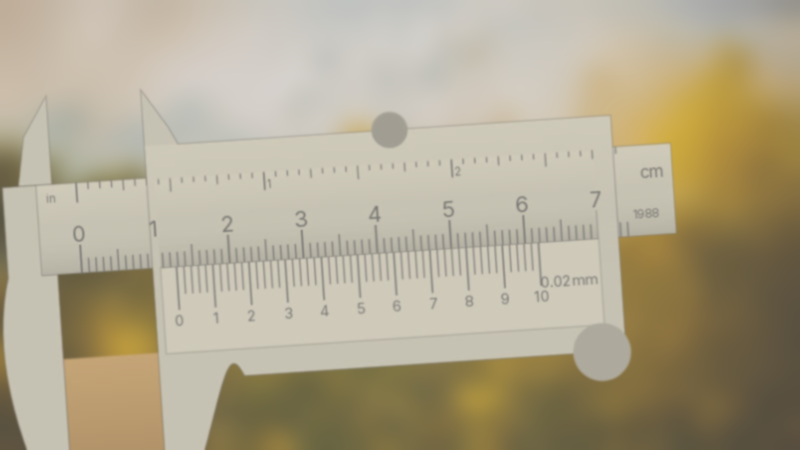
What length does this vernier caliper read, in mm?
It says 12.8 mm
